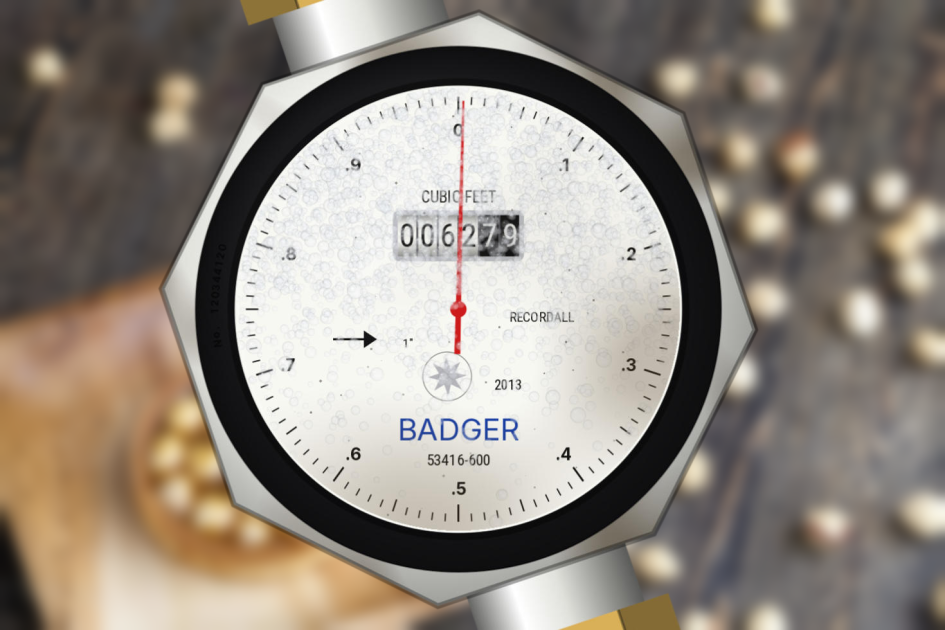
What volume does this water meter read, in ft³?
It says 6279.00 ft³
